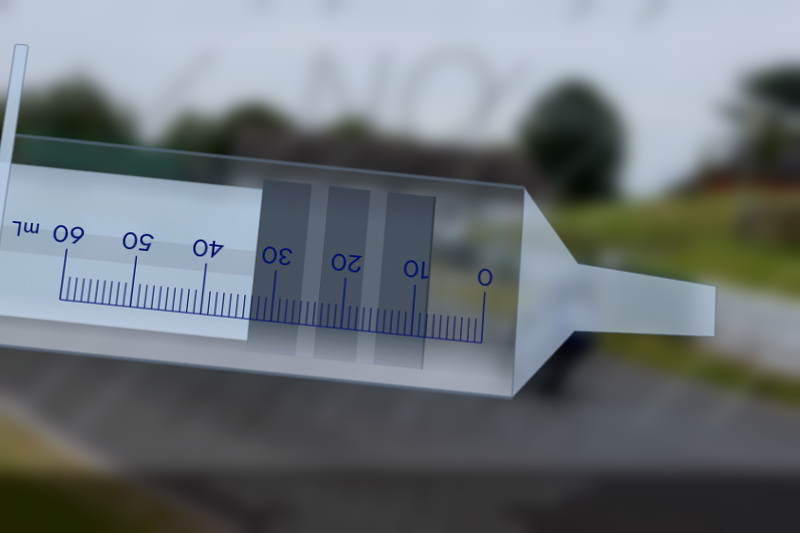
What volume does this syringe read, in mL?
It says 8 mL
